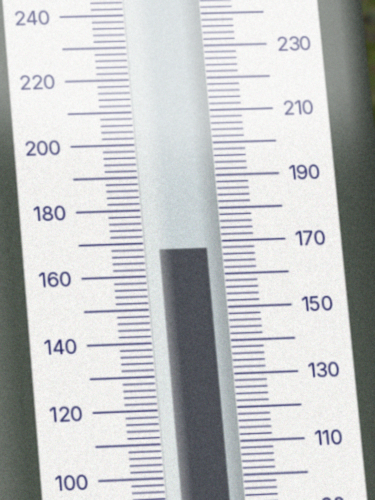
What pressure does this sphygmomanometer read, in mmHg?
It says 168 mmHg
